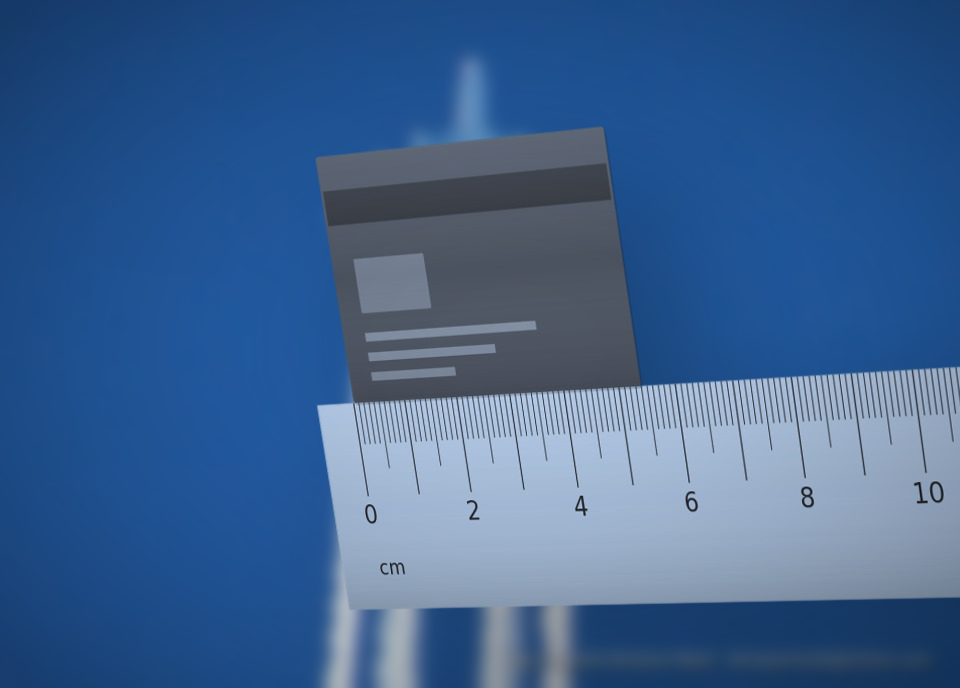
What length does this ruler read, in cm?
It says 5.4 cm
